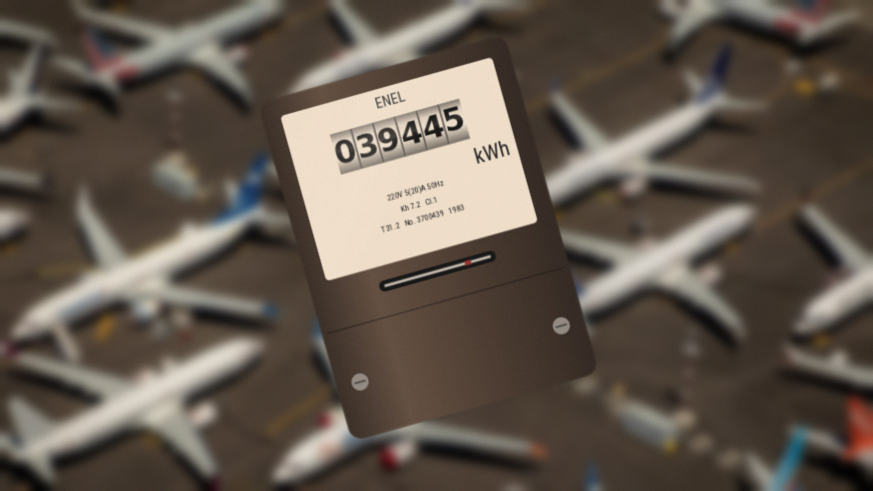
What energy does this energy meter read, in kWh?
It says 39445 kWh
